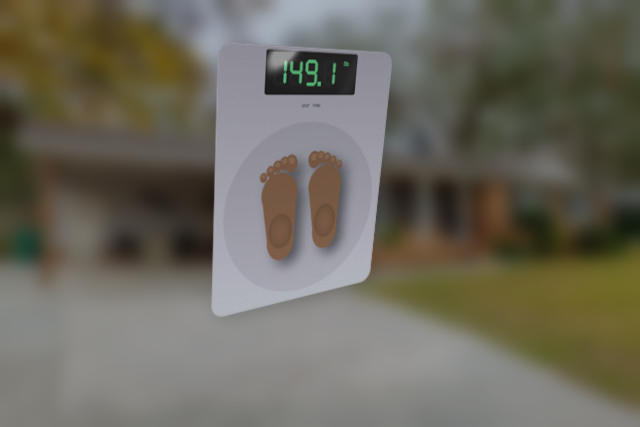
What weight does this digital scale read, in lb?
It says 149.1 lb
